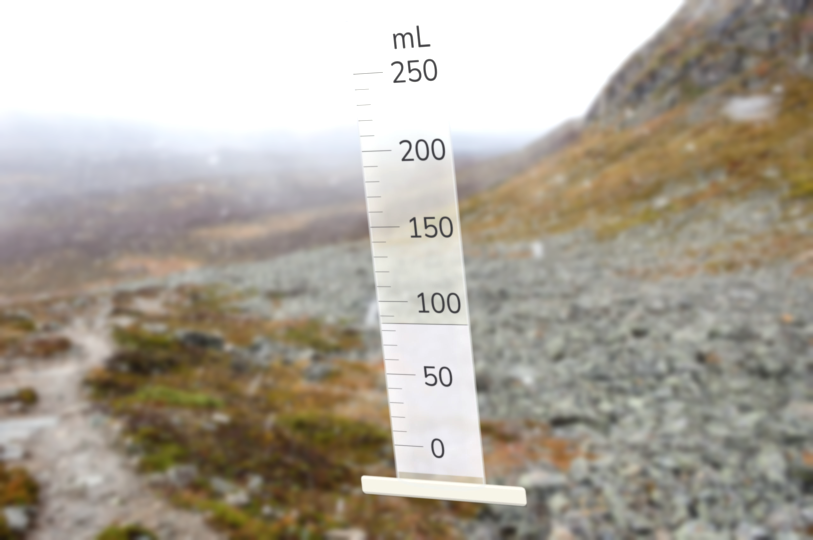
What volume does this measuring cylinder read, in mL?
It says 85 mL
